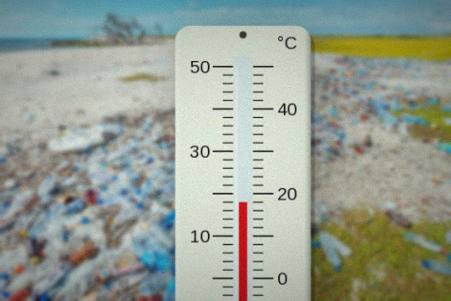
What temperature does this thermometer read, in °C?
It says 18 °C
